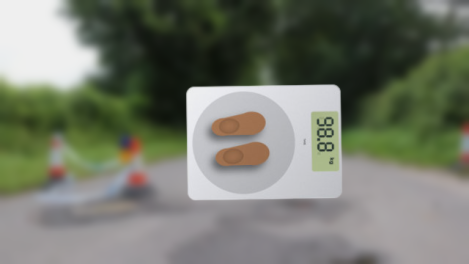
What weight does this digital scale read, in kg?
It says 98.8 kg
